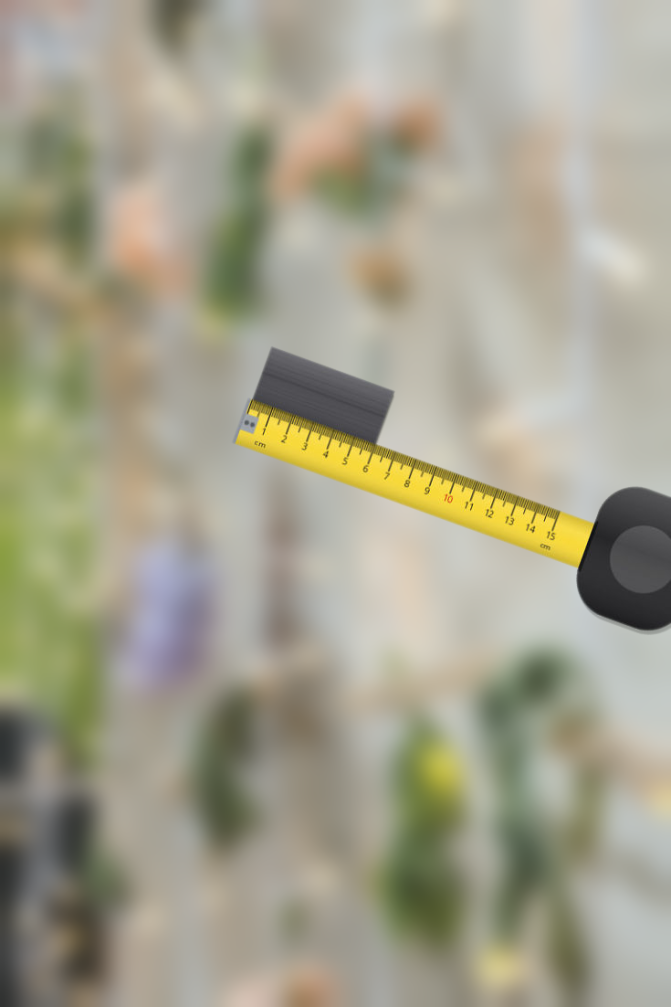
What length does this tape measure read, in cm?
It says 6 cm
